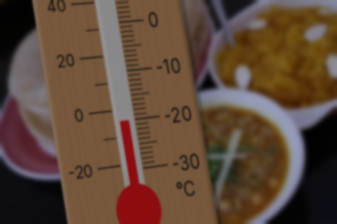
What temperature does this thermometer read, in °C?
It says -20 °C
